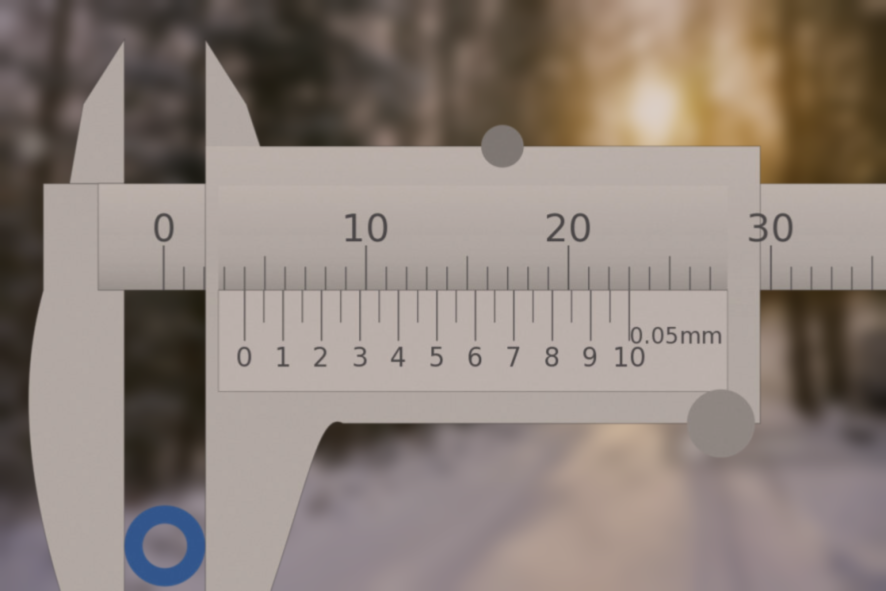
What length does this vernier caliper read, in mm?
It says 4.0 mm
